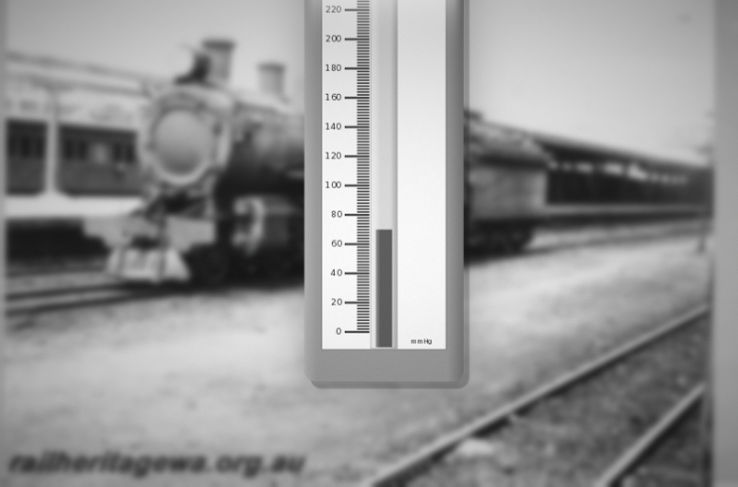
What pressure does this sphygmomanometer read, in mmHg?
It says 70 mmHg
